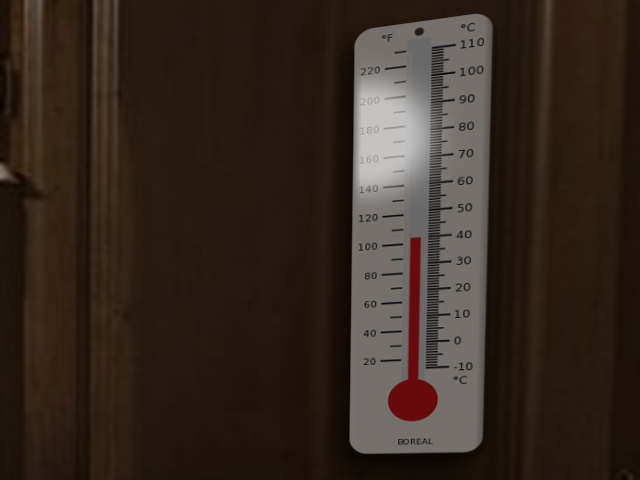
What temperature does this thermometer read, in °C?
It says 40 °C
